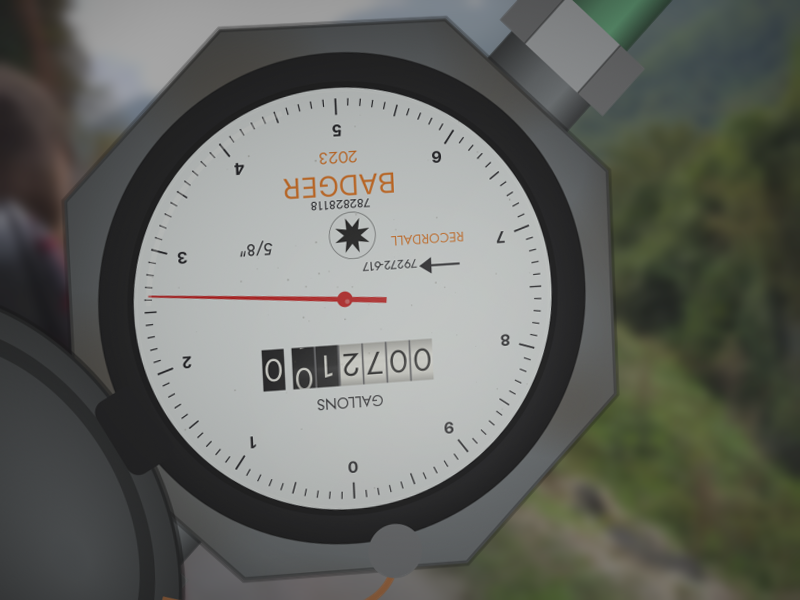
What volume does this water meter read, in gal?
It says 72102.6 gal
